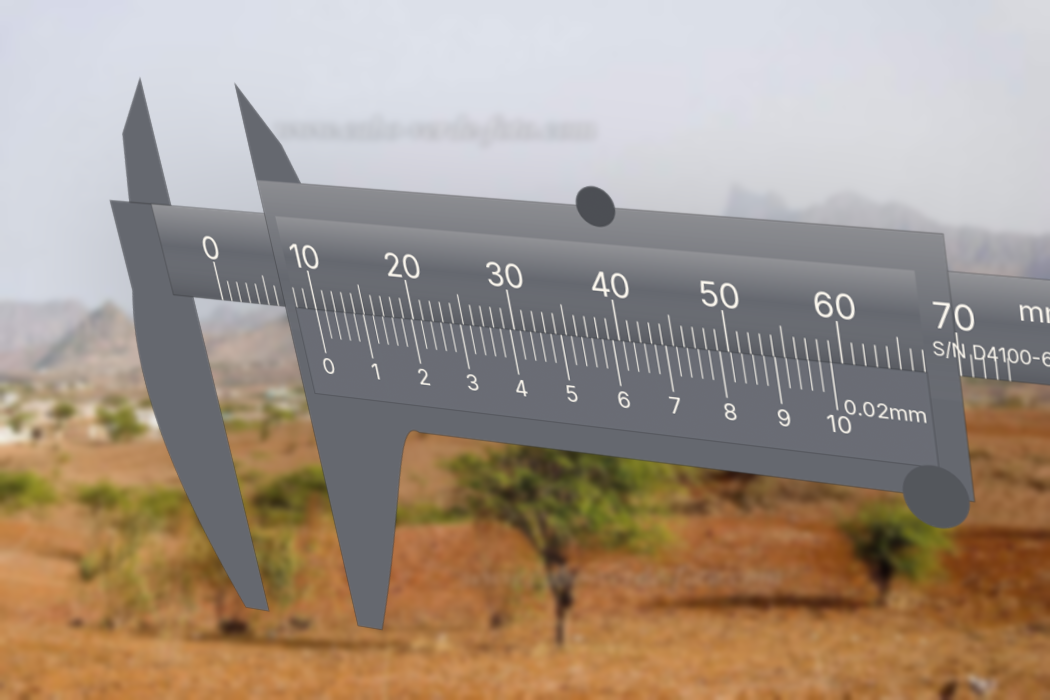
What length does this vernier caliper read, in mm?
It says 10.0 mm
